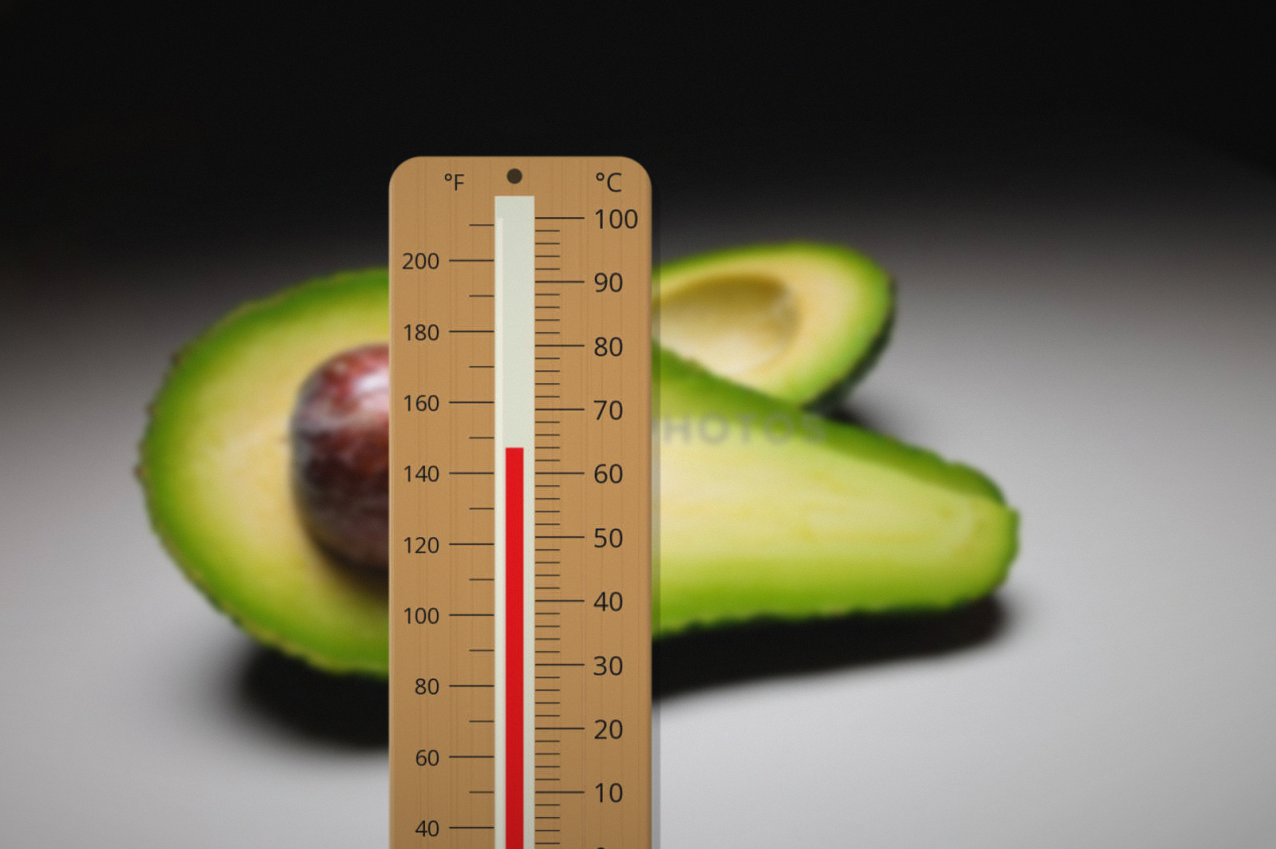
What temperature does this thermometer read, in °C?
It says 64 °C
